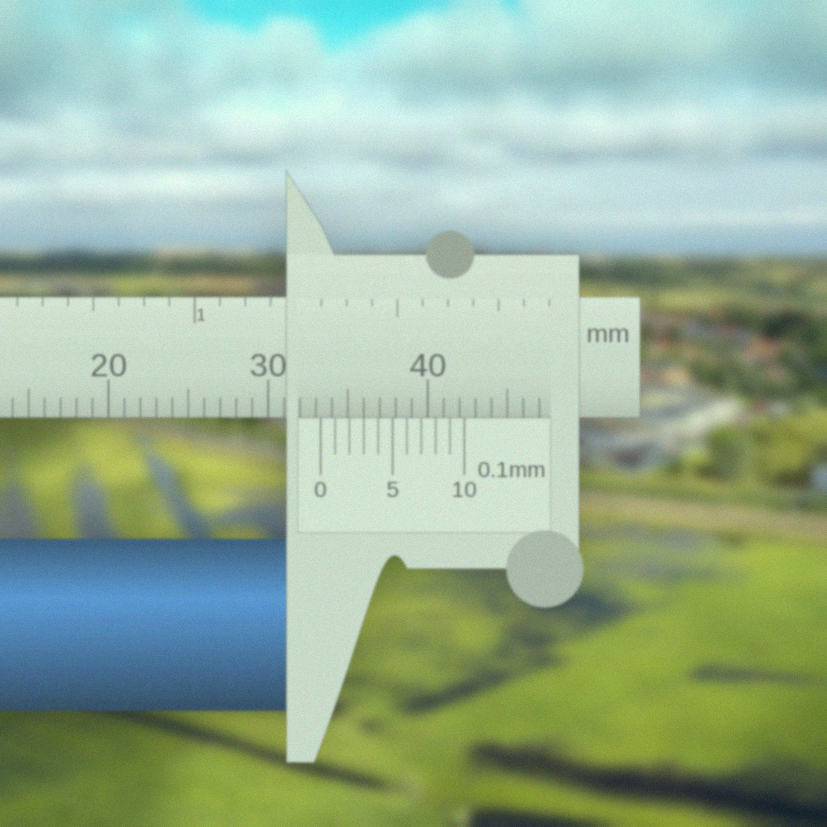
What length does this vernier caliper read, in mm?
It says 33.3 mm
